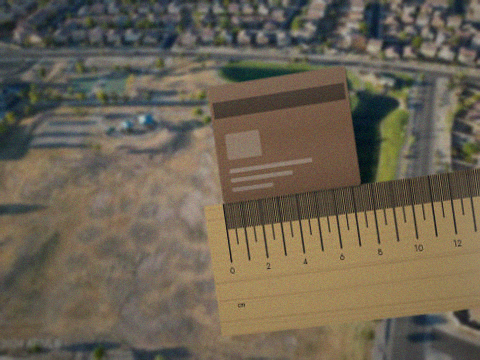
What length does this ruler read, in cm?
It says 7.5 cm
